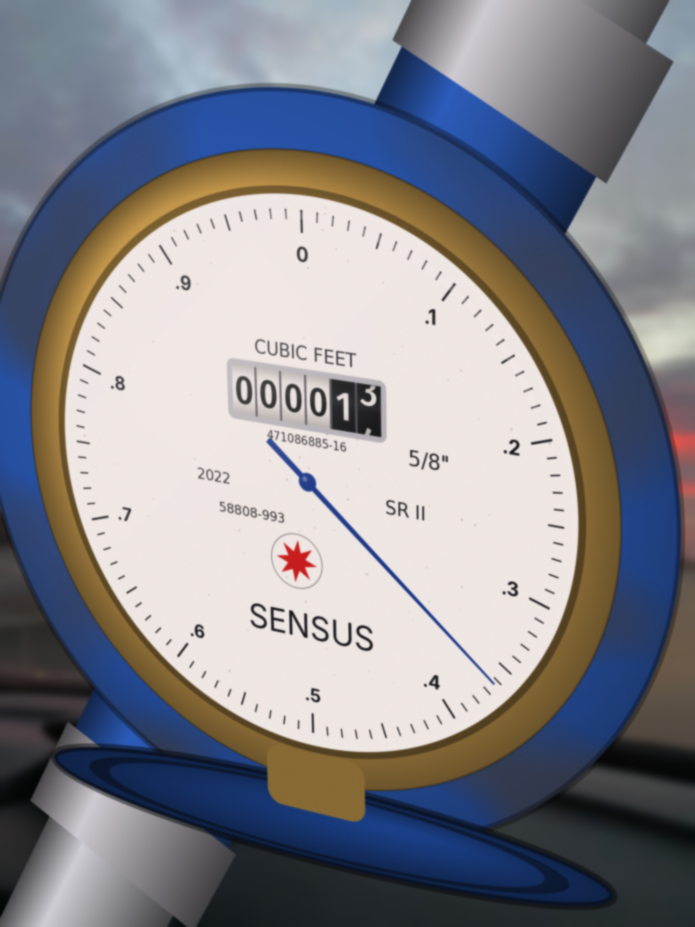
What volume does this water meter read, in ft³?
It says 13.36 ft³
